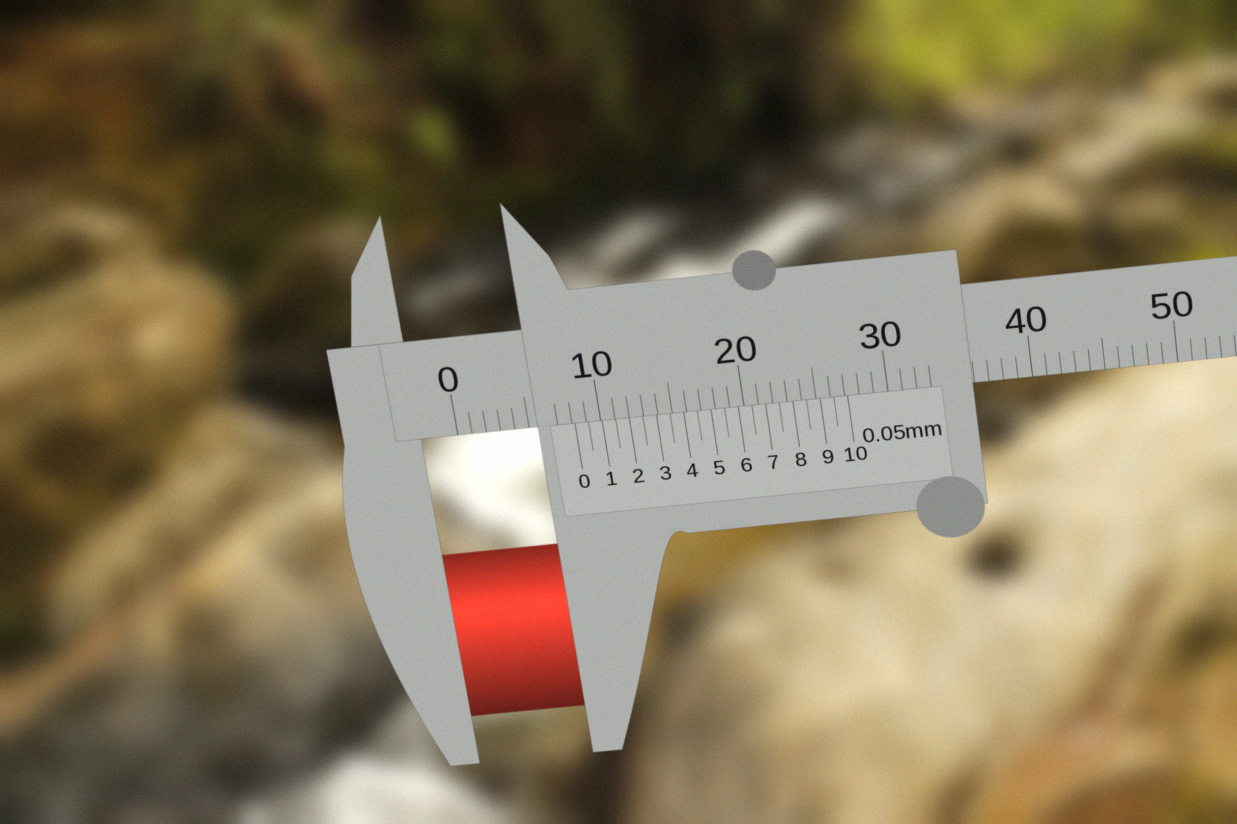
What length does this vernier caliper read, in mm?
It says 8.2 mm
